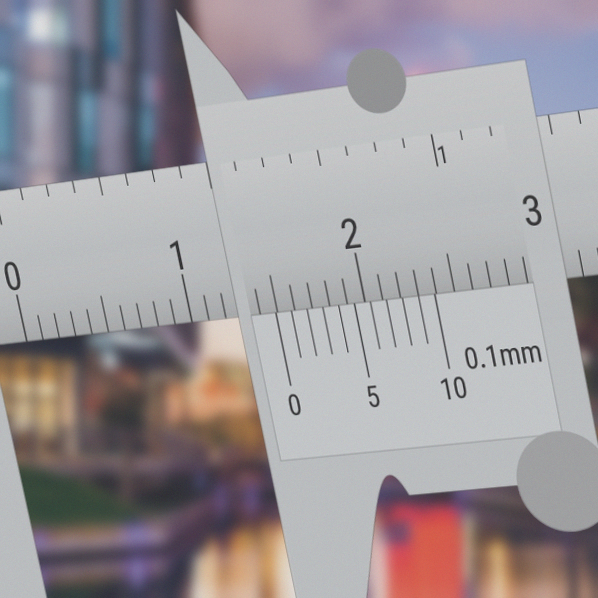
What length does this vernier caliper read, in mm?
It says 14.9 mm
